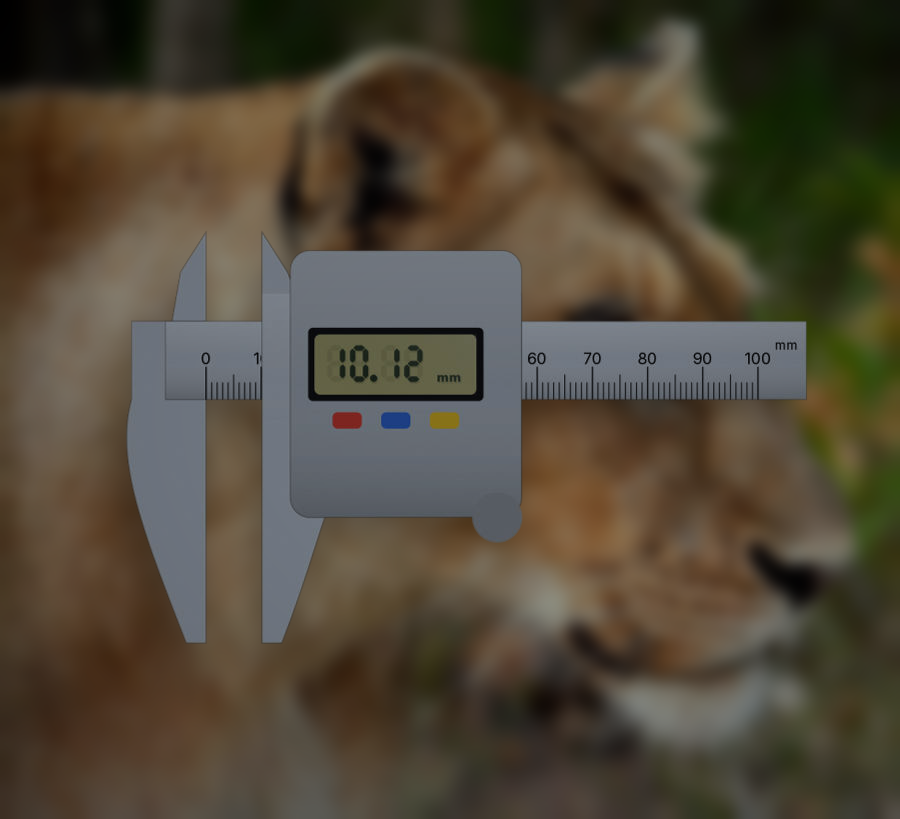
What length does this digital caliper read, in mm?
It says 10.12 mm
